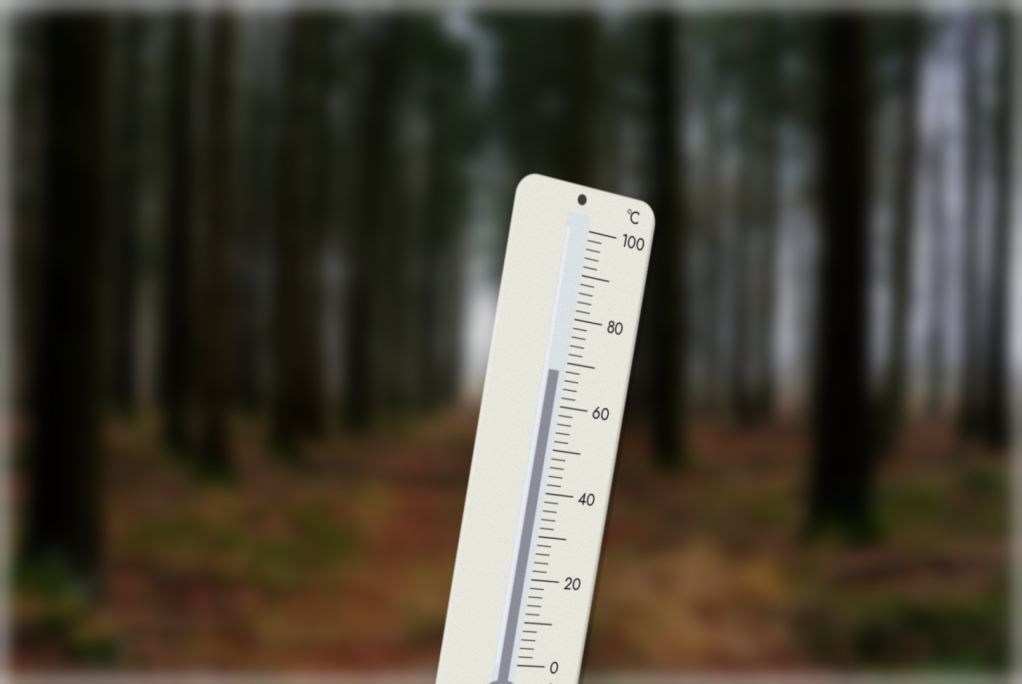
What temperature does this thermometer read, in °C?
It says 68 °C
